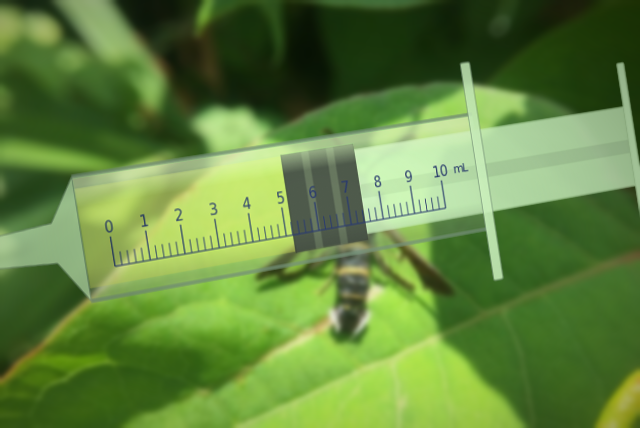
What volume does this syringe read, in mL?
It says 5.2 mL
